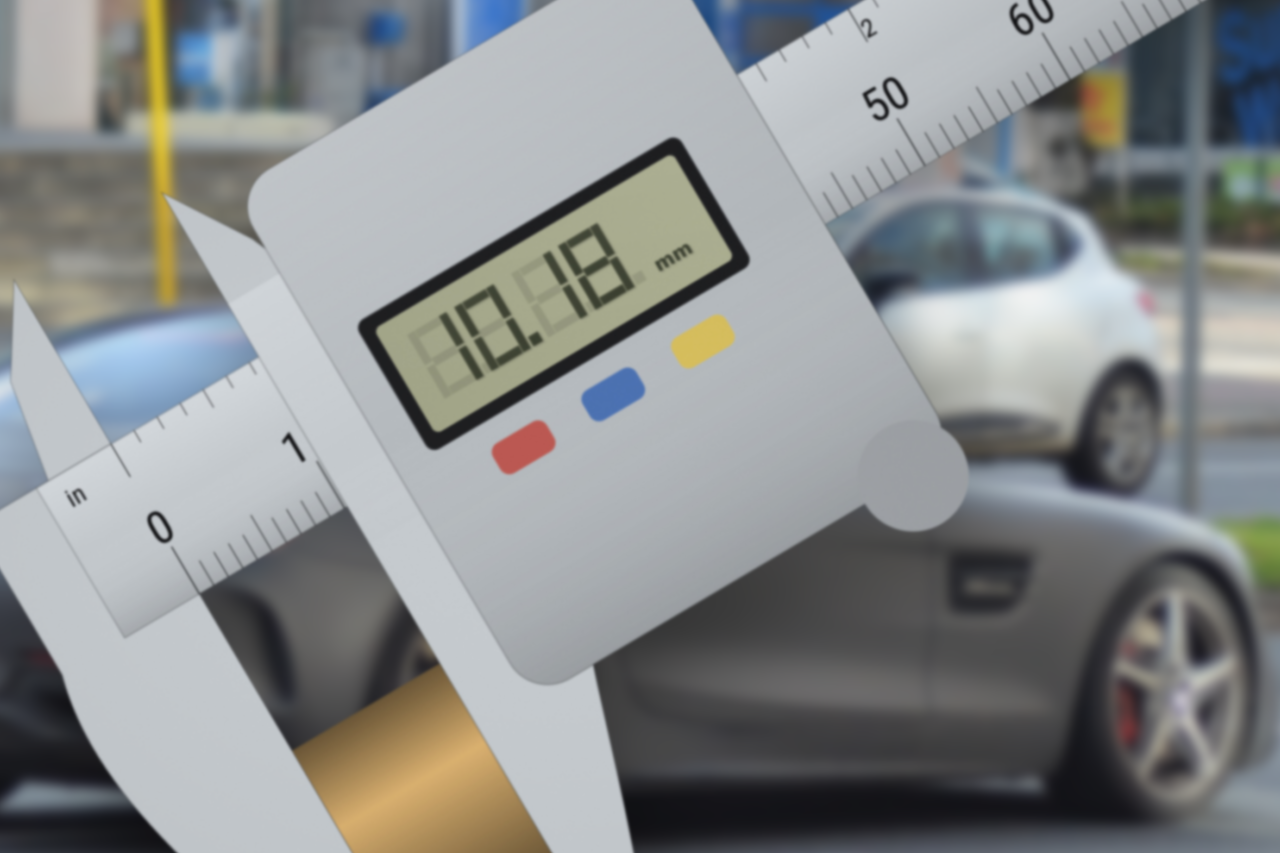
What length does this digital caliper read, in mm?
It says 10.18 mm
